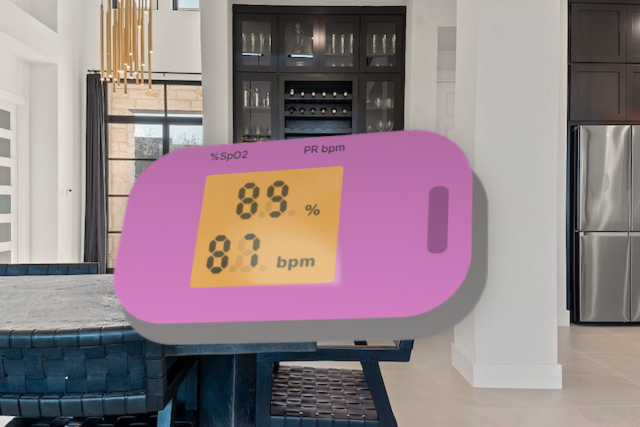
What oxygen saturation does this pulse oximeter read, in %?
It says 89 %
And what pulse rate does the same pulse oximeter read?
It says 87 bpm
